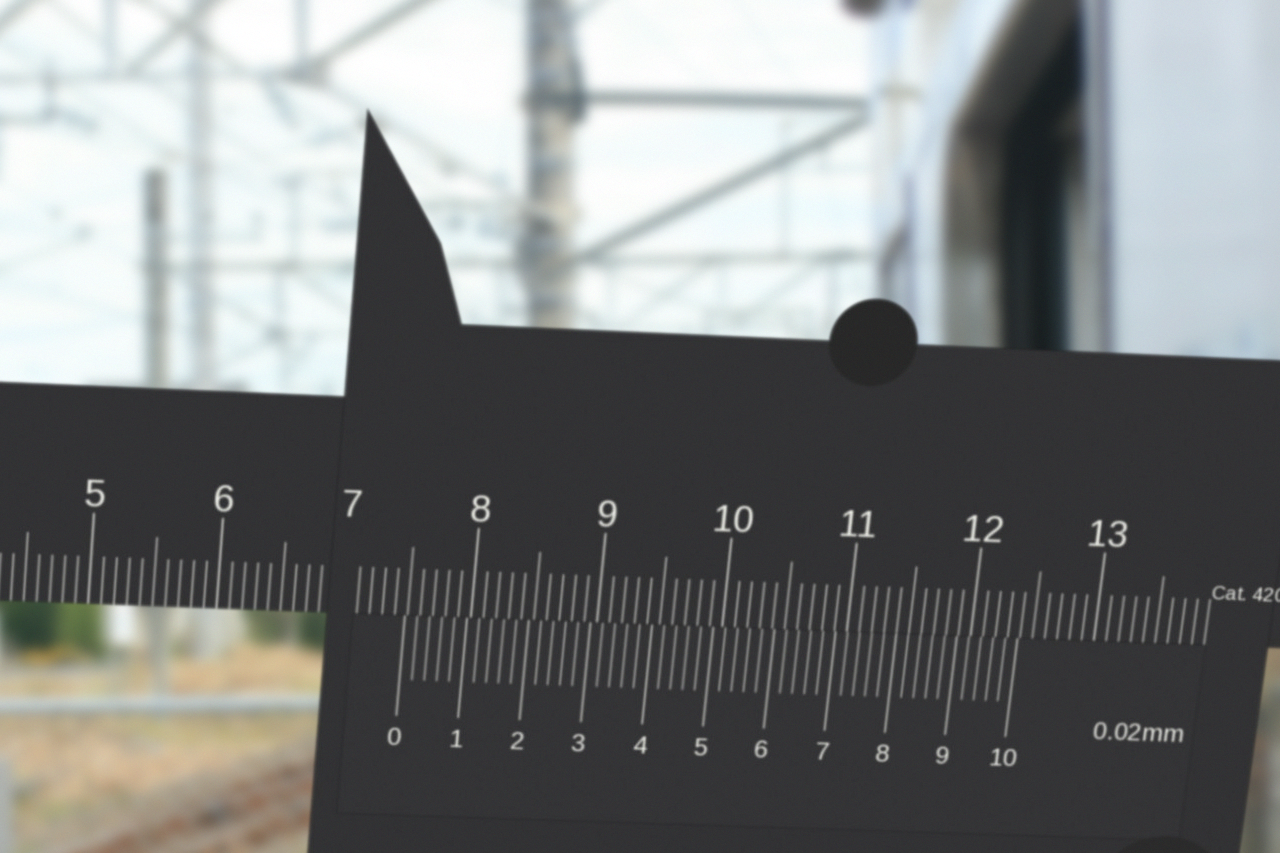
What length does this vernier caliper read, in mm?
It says 74.8 mm
